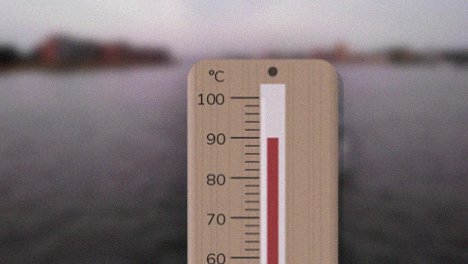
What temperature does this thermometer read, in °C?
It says 90 °C
